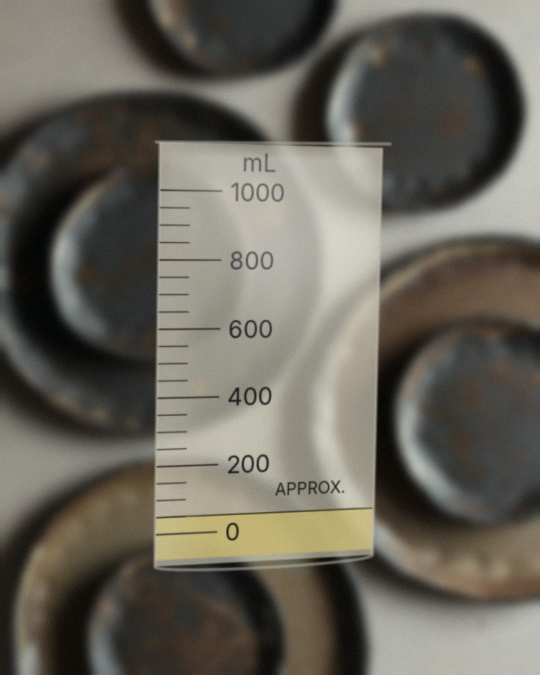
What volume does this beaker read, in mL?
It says 50 mL
